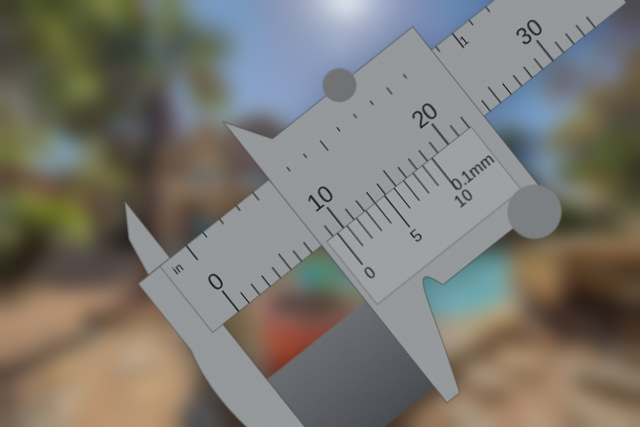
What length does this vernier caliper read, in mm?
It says 9.4 mm
